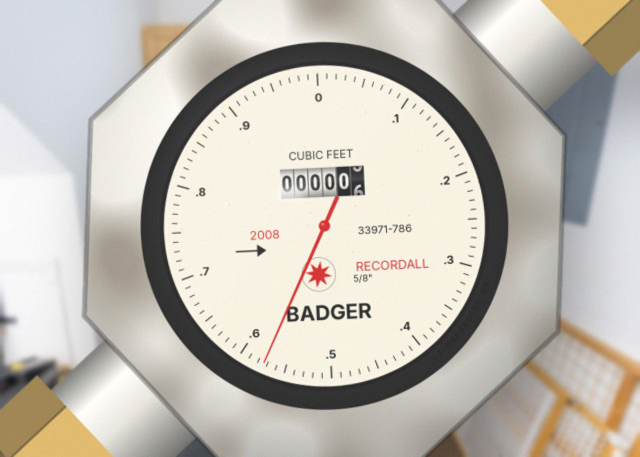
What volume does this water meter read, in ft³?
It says 5.57 ft³
